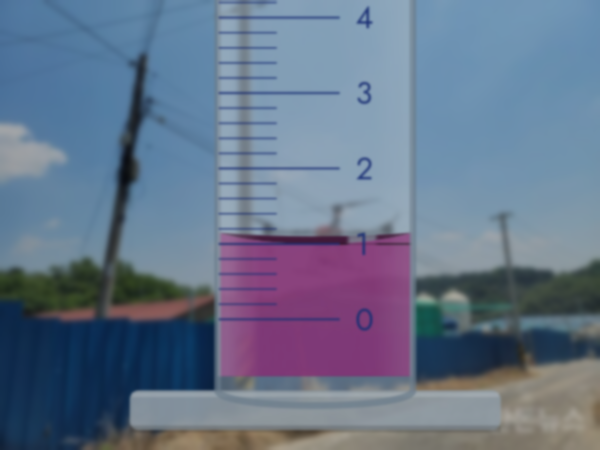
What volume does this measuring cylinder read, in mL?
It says 1 mL
